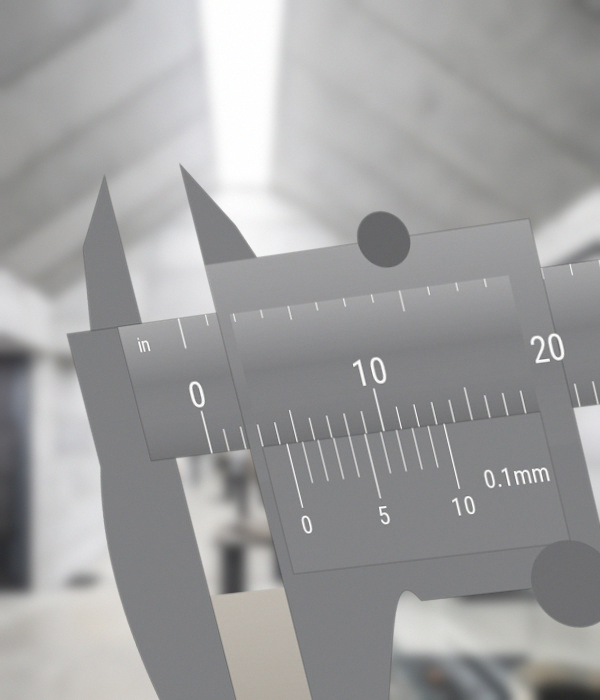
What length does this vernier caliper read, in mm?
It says 4.4 mm
